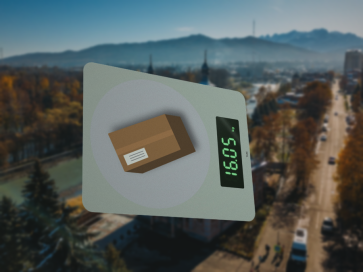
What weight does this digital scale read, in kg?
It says 16.05 kg
